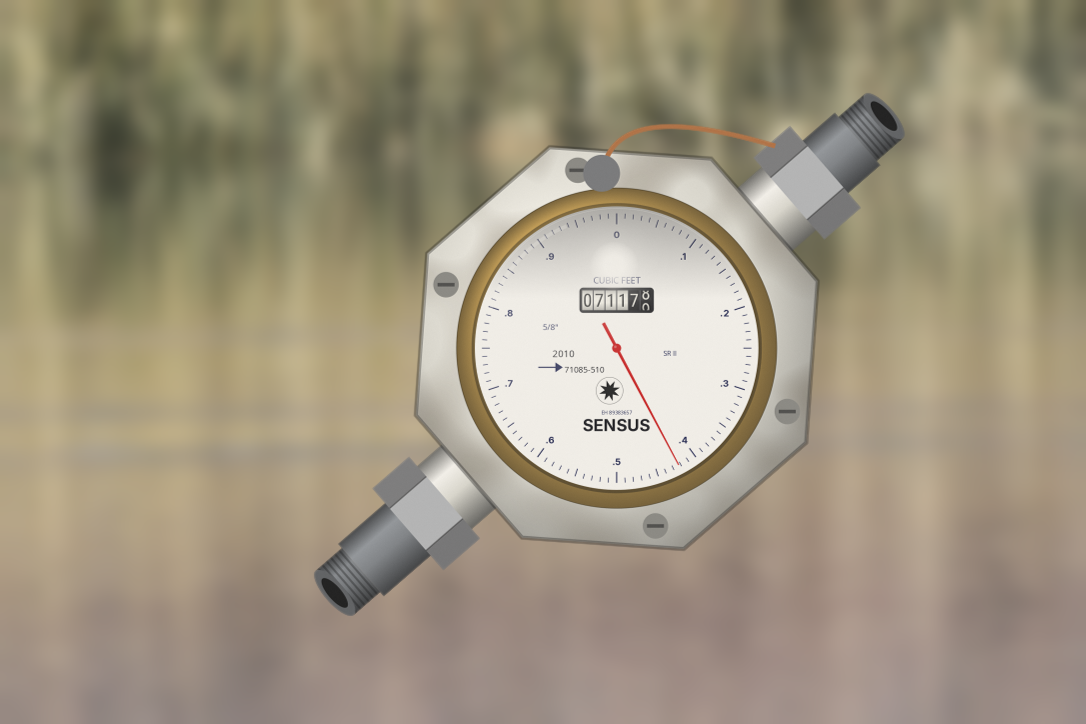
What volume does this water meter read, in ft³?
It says 71178.42 ft³
